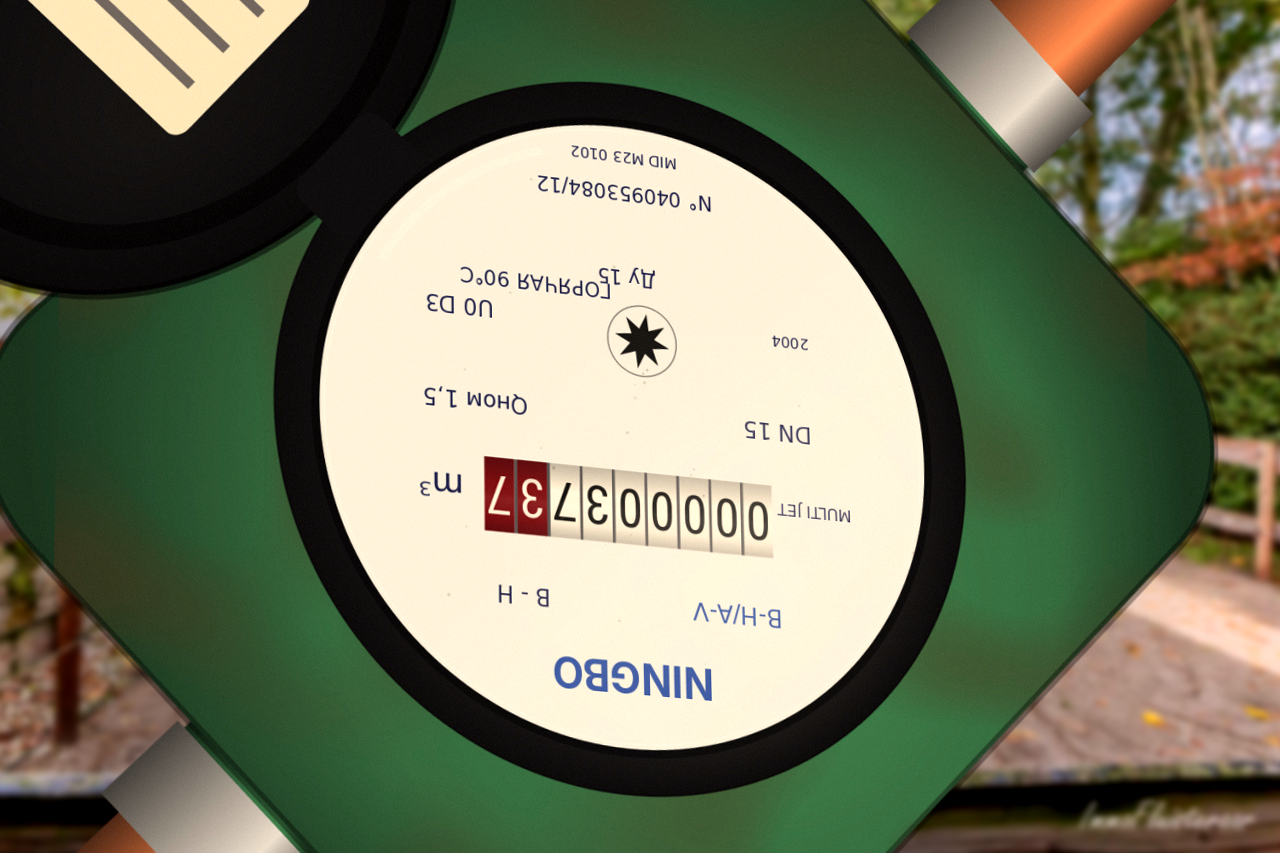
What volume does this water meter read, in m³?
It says 37.37 m³
